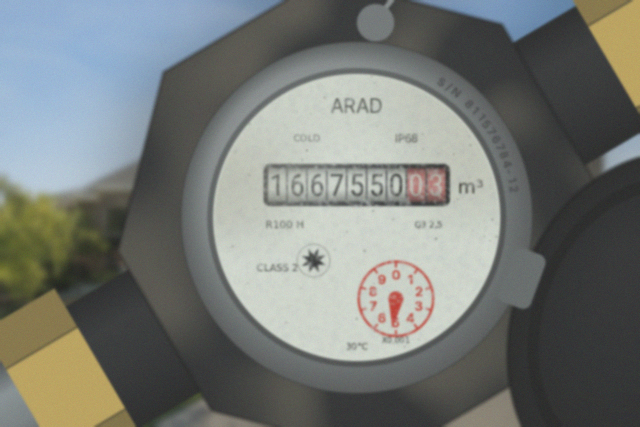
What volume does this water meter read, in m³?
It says 1667550.035 m³
